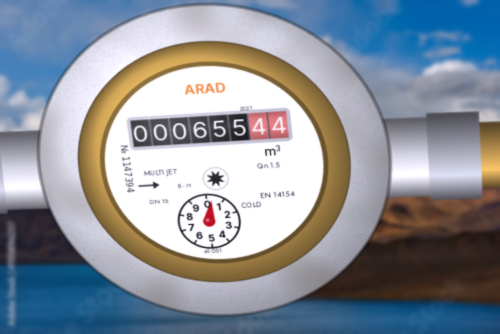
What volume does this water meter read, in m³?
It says 655.440 m³
